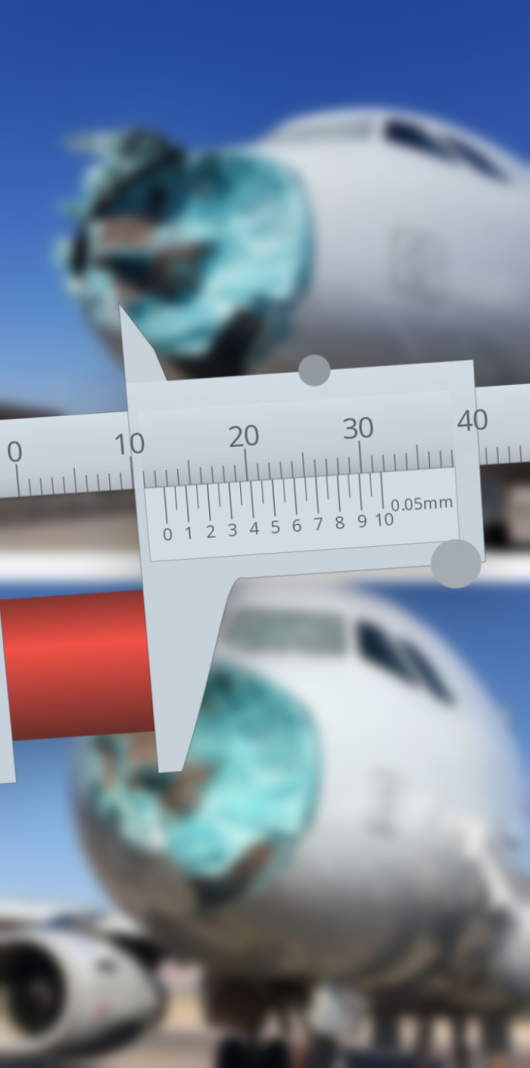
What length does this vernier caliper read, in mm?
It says 12.7 mm
